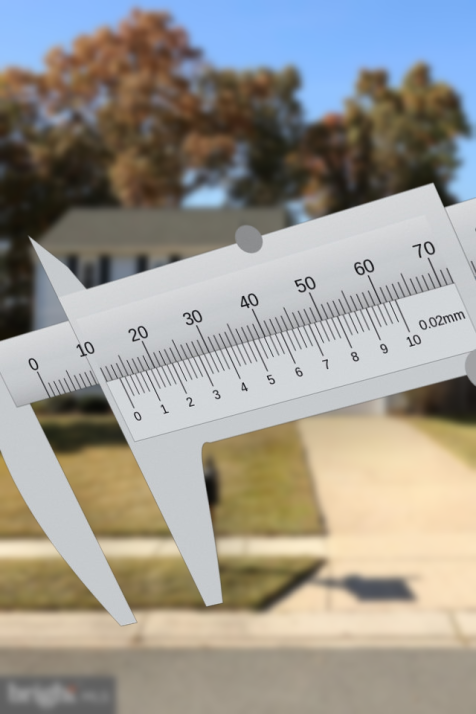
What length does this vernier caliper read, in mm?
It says 13.4 mm
